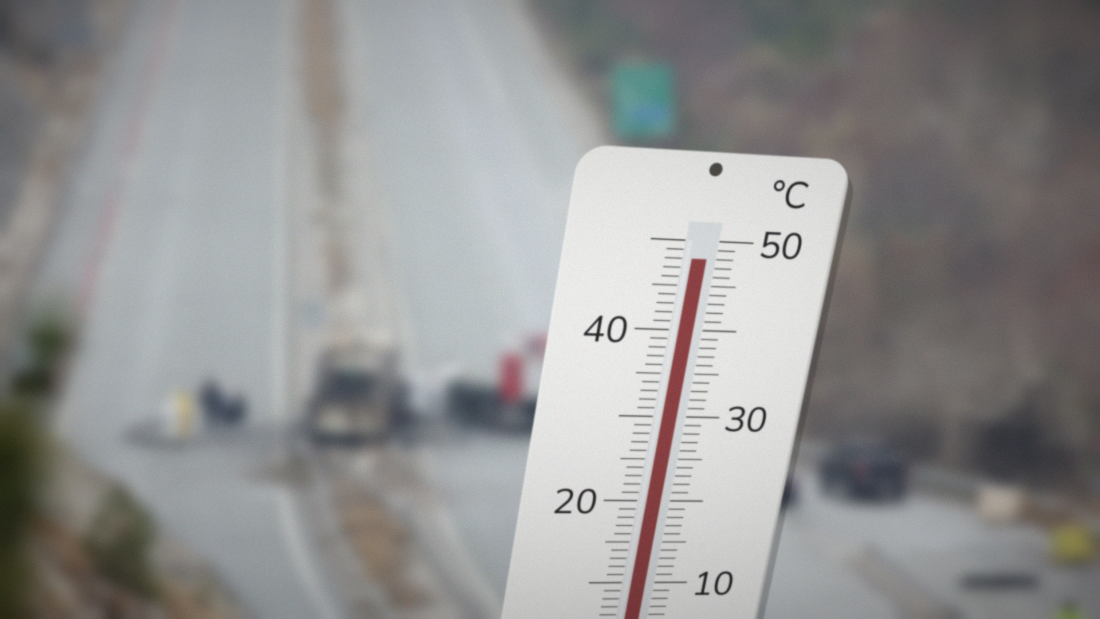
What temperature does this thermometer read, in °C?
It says 48 °C
